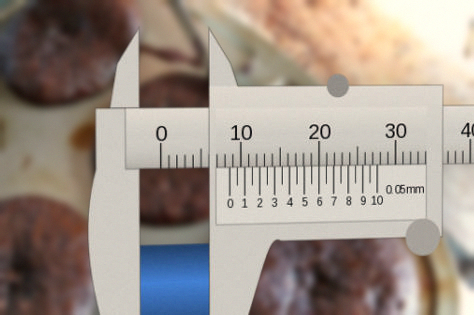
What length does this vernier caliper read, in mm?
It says 8.6 mm
